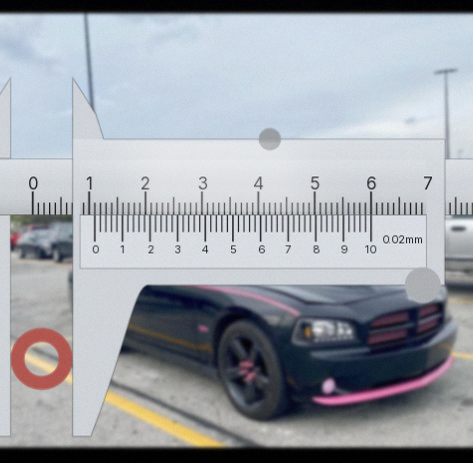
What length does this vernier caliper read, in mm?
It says 11.0 mm
